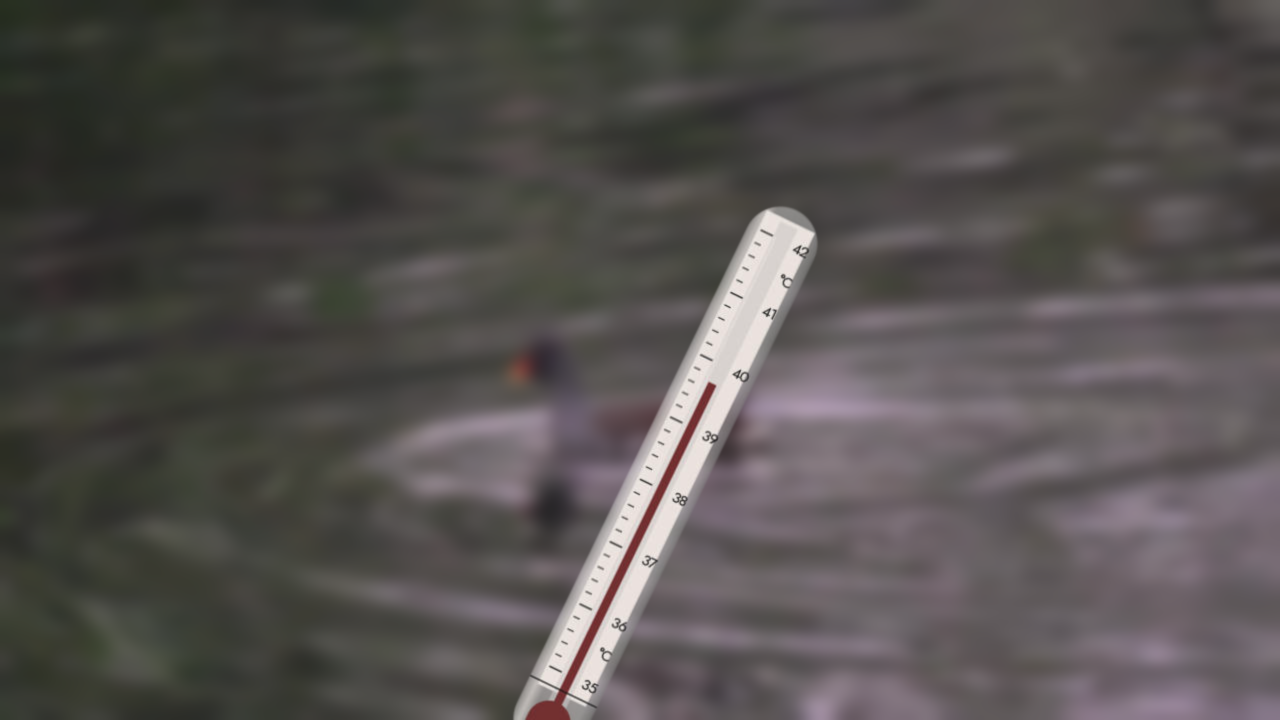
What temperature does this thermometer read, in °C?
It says 39.7 °C
